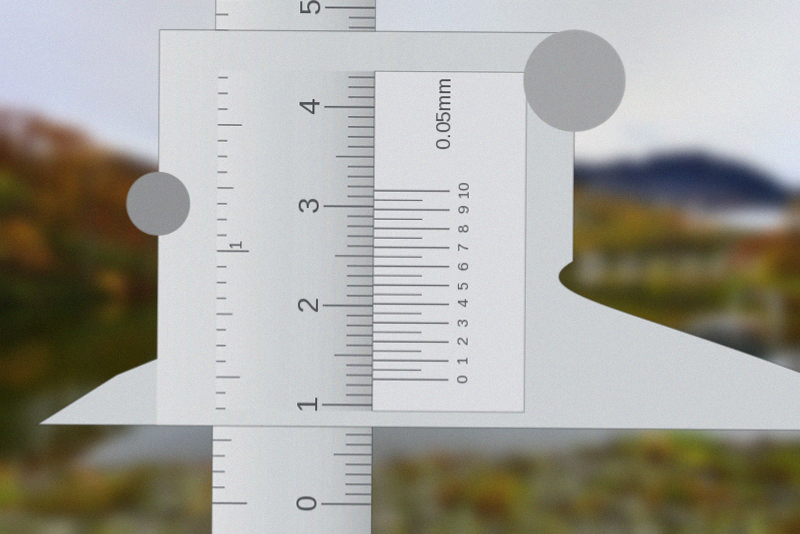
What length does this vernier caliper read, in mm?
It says 12.6 mm
